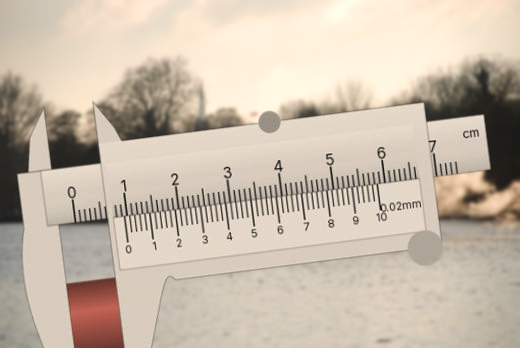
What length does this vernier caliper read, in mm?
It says 9.5 mm
